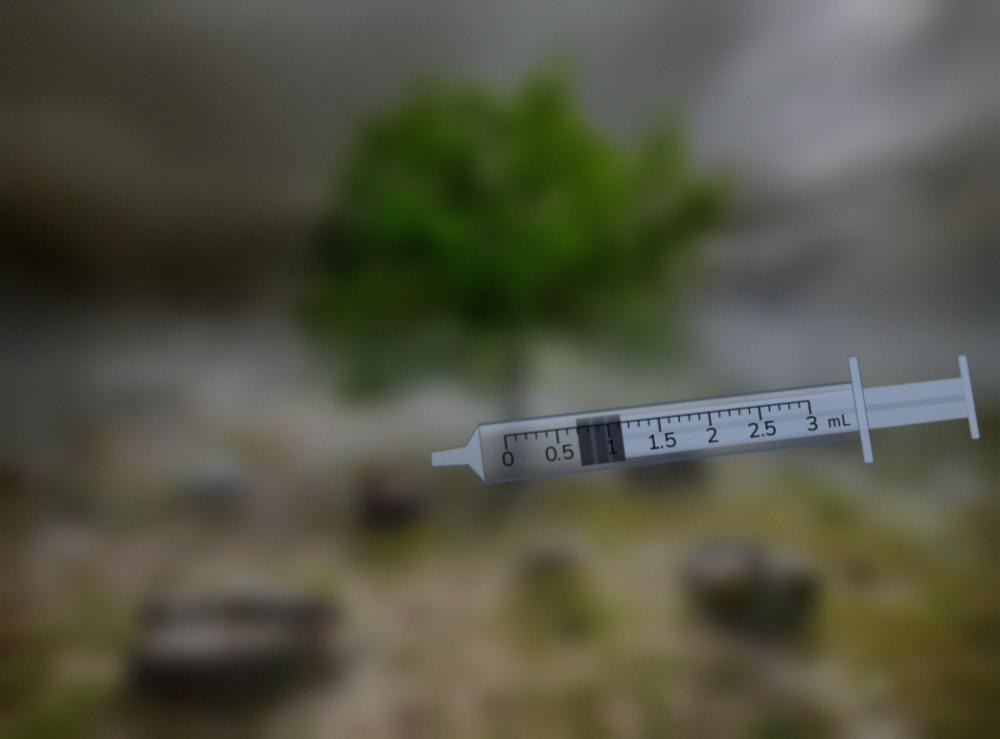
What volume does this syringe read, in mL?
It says 0.7 mL
